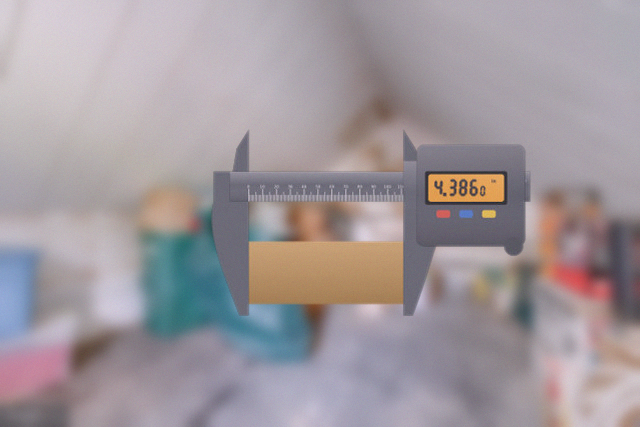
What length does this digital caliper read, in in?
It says 4.3860 in
